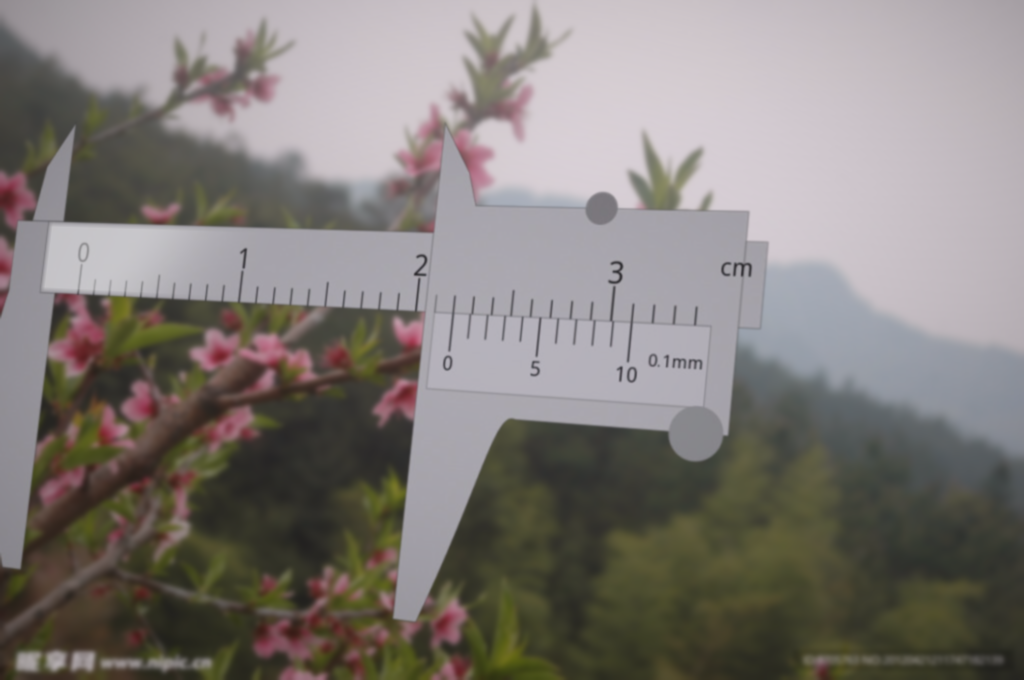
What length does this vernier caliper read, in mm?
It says 22.0 mm
